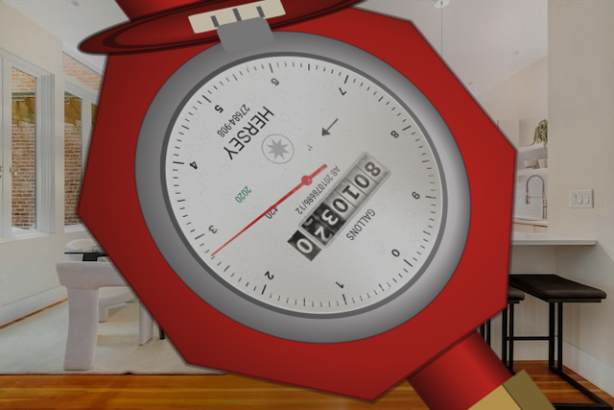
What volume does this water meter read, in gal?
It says 8010322.7 gal
